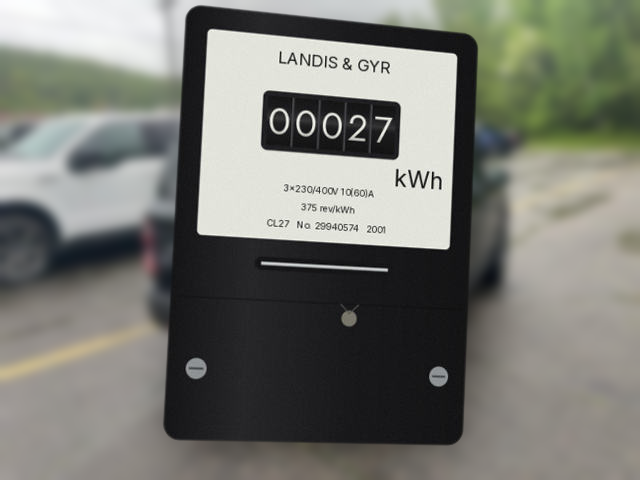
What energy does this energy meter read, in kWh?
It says 27 kWh
